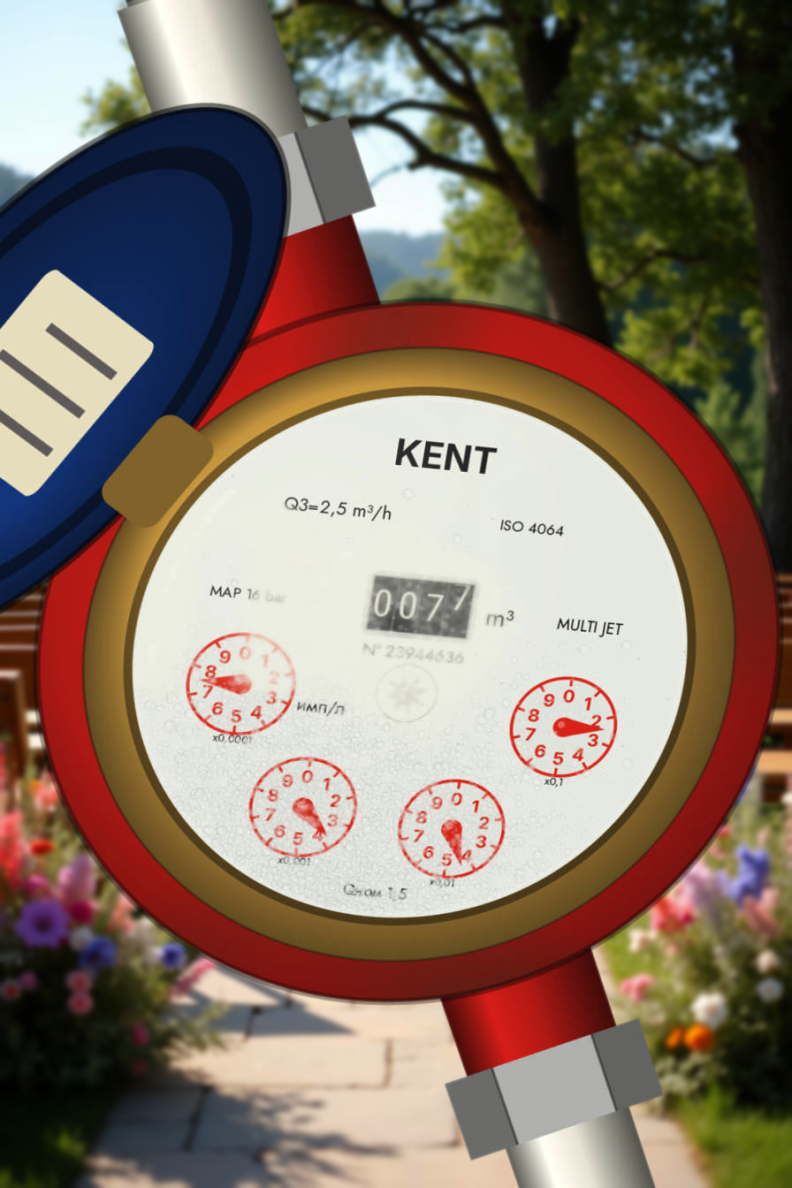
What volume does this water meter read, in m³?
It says 77.2437 m³
